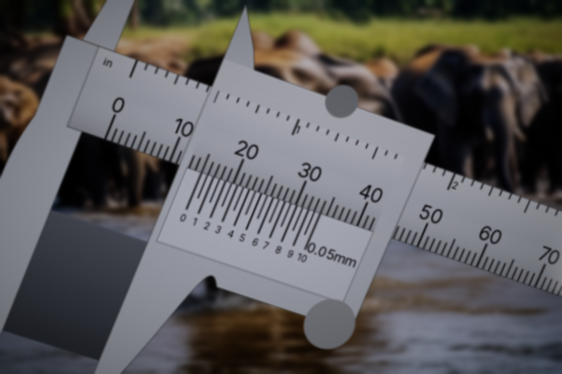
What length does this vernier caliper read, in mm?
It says 15.0 mm
